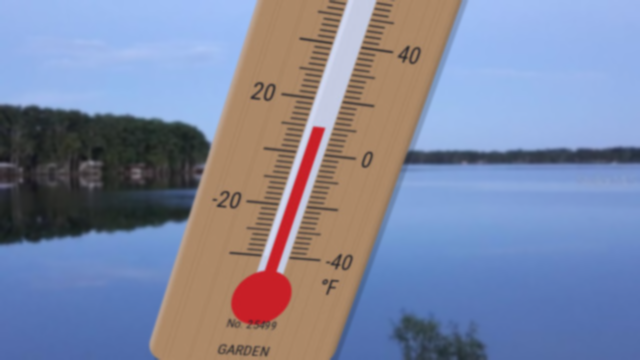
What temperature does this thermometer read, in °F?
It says 10 °F
